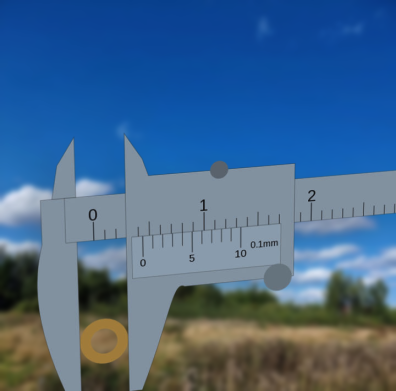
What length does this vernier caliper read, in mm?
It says 4.4 mm
